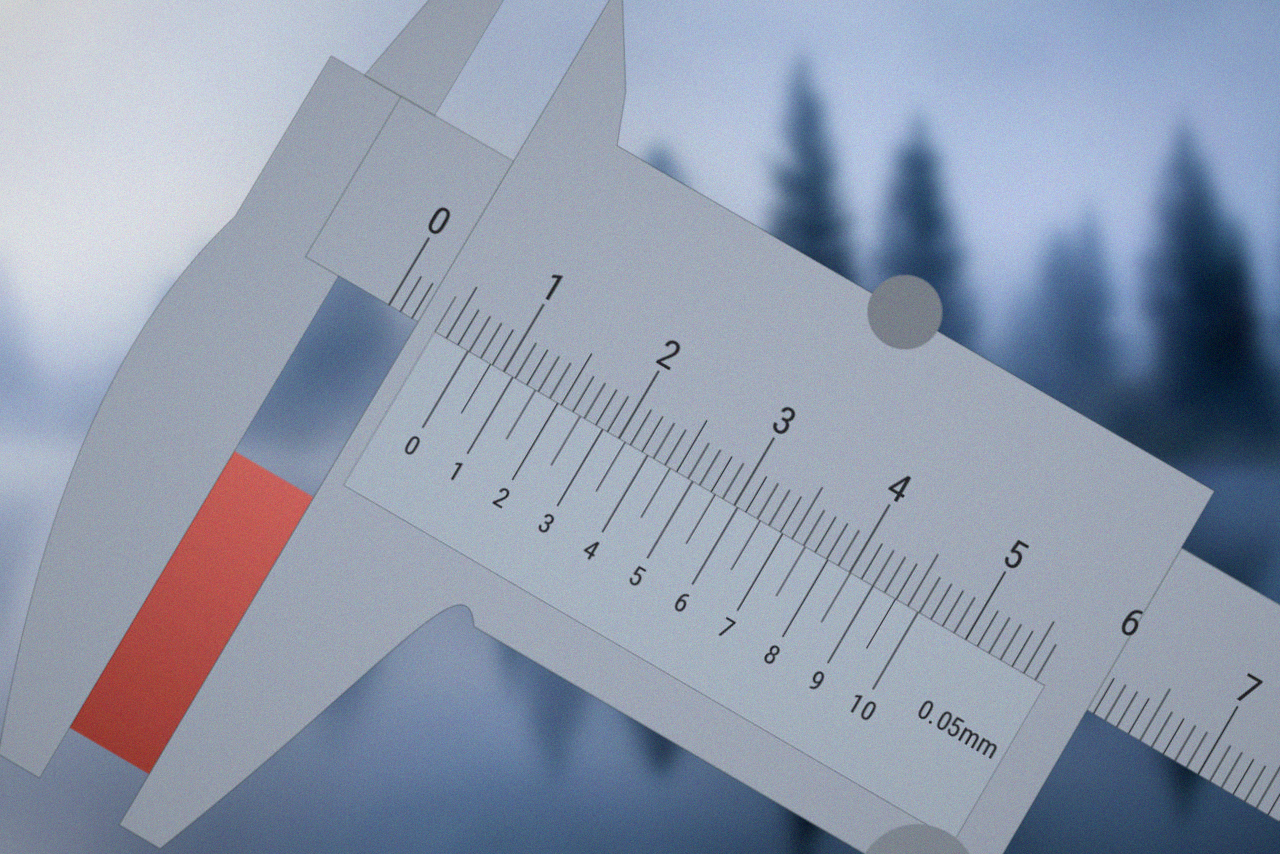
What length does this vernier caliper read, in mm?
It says 6.9 mm
